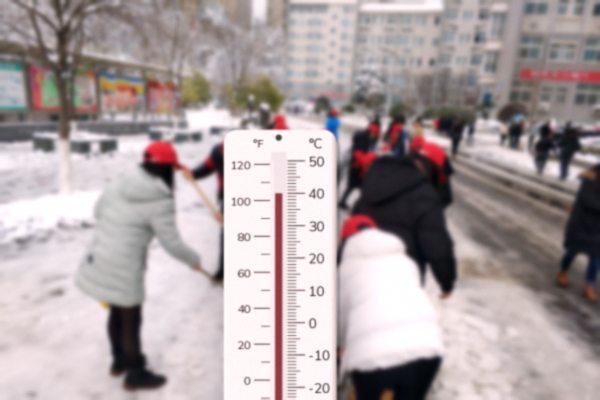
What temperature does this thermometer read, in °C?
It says 40 °C
